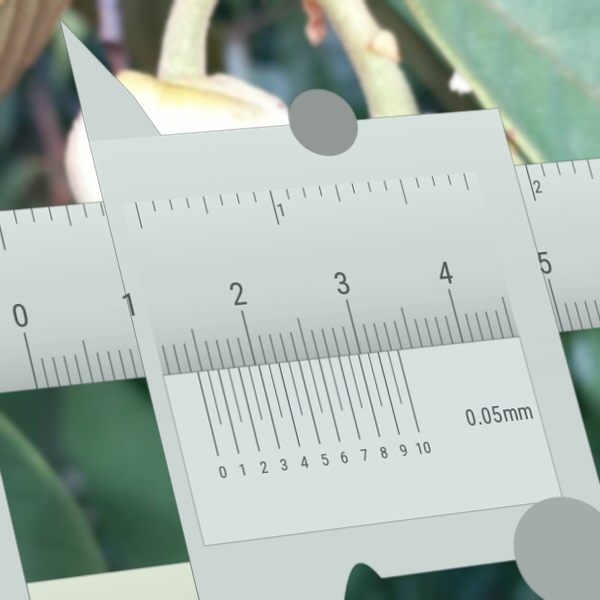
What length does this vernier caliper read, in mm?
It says 14.6 mm
